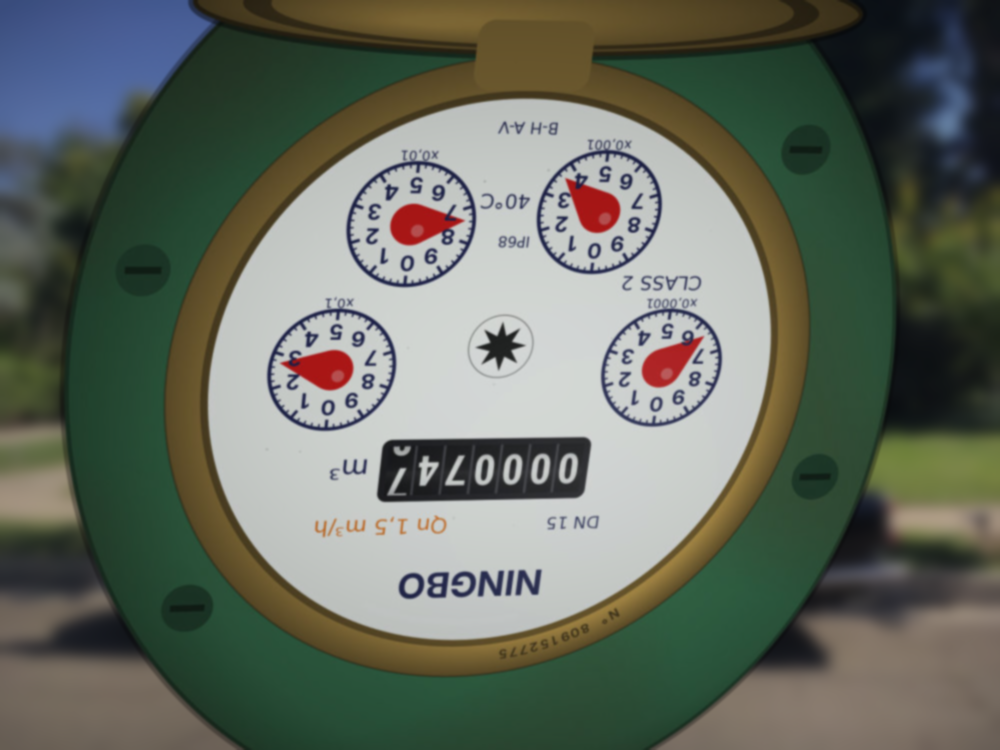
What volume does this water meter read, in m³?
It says 747.2736 m³
